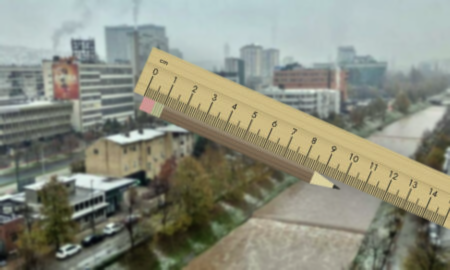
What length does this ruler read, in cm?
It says 10 cm
